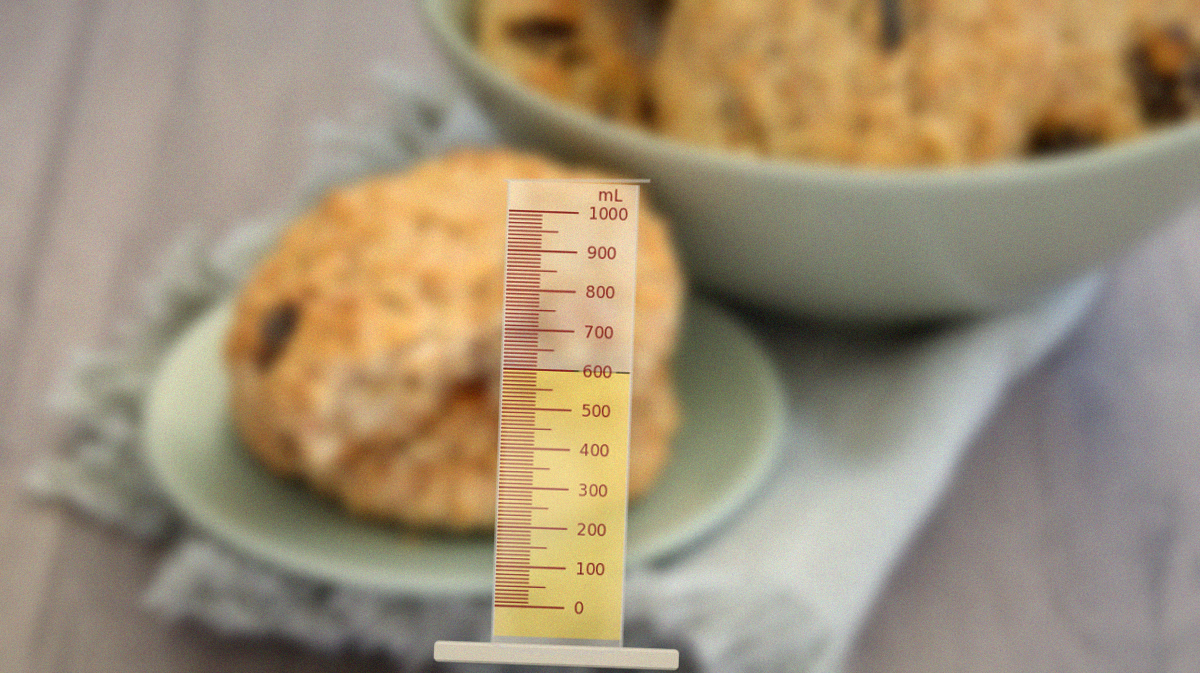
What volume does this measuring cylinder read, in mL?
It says 600 mL
